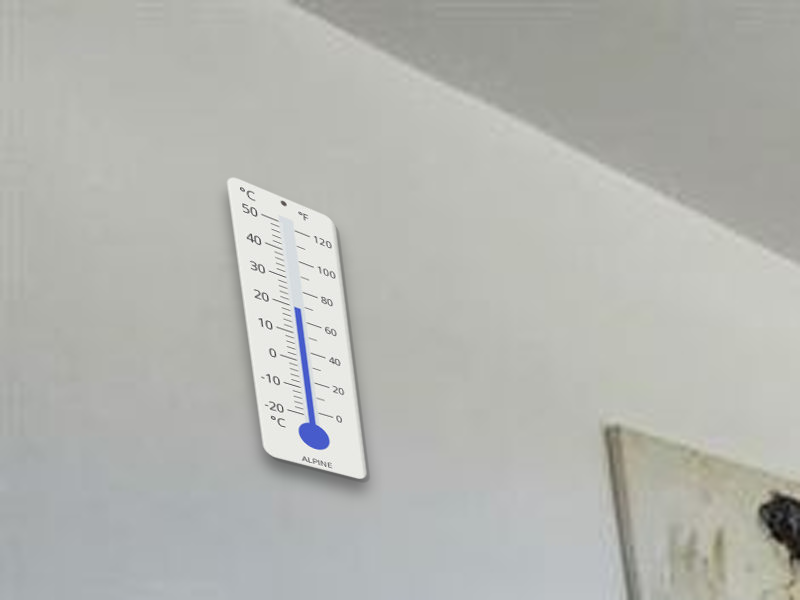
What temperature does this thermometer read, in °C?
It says 20 °C
